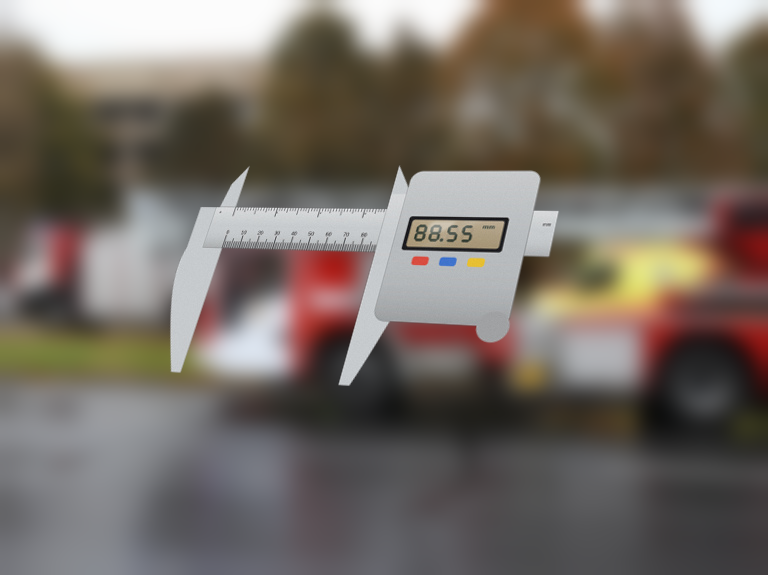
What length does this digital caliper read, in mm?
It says 88.55 mm
